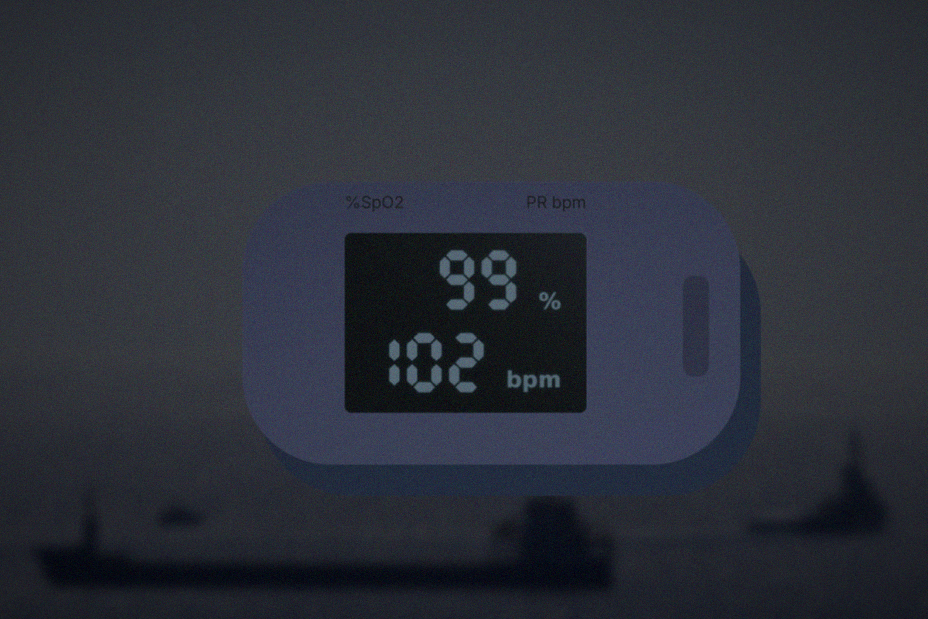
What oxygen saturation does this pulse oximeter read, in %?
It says 99 %
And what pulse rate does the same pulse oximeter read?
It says 102 bpm
